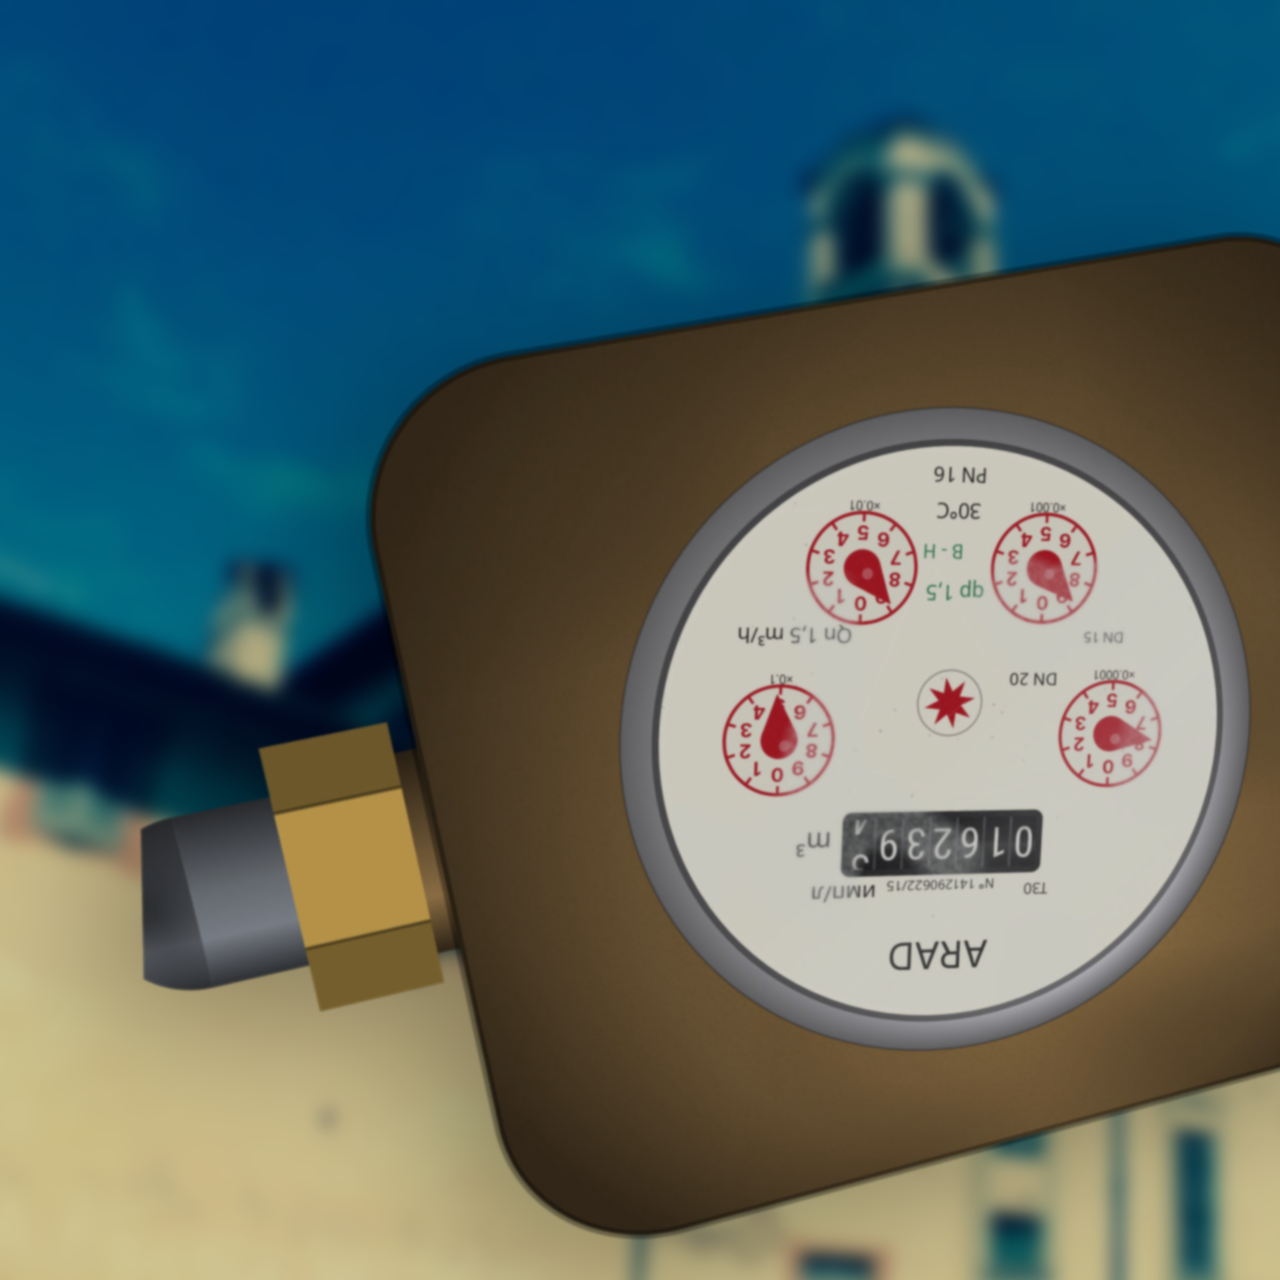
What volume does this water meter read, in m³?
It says 162393.4887 m³
